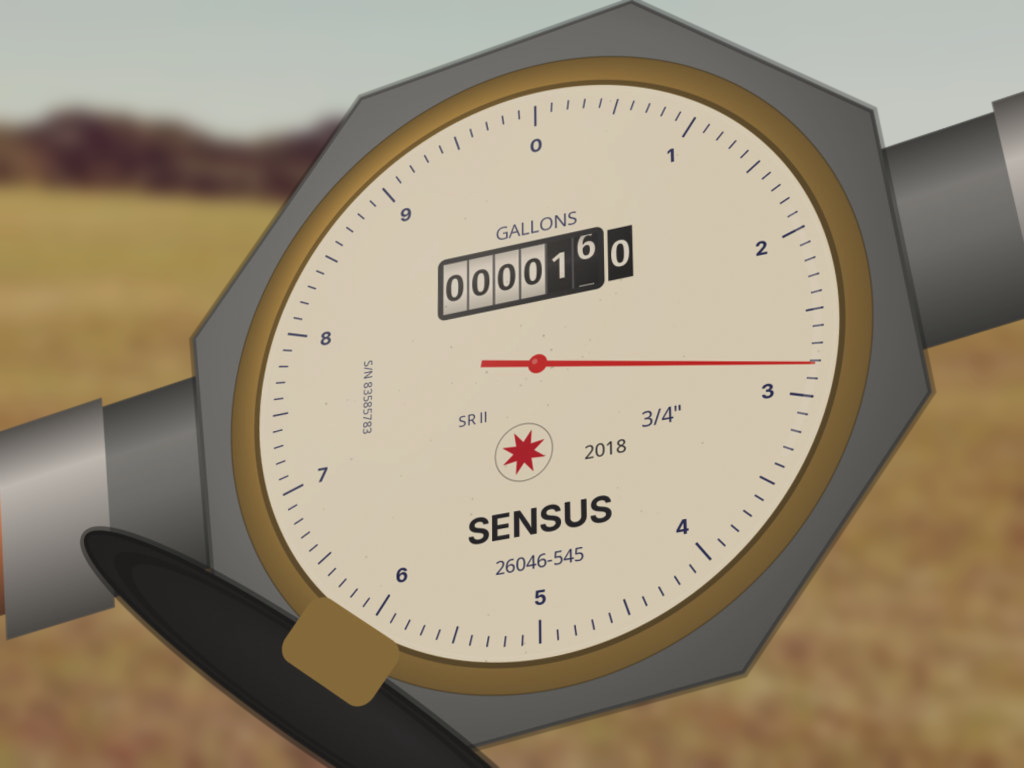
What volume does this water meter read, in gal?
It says 162.8 gal
